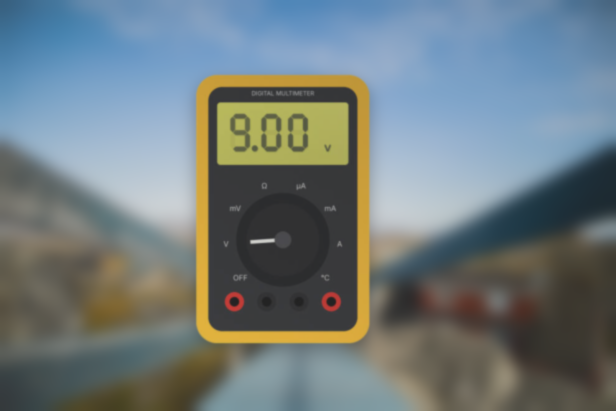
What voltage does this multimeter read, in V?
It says 9.00 V
